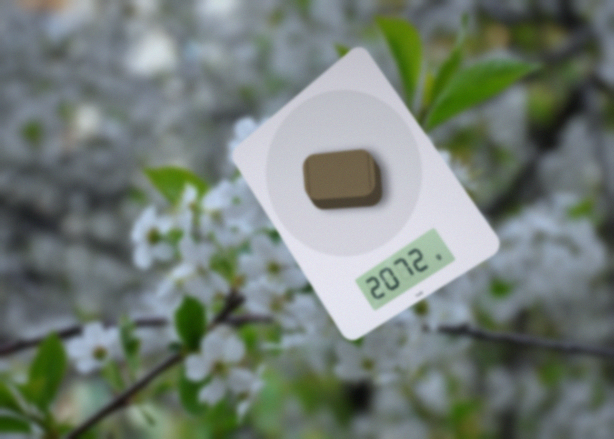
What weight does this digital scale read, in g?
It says 2072 g
